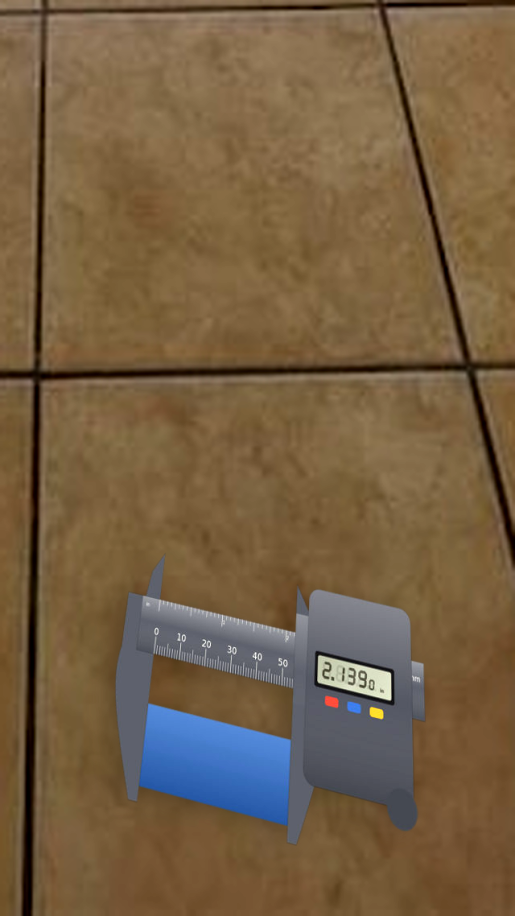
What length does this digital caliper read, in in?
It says 2.1390 in
